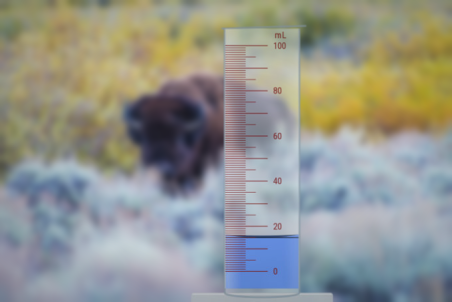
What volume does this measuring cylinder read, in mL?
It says 15 mL
